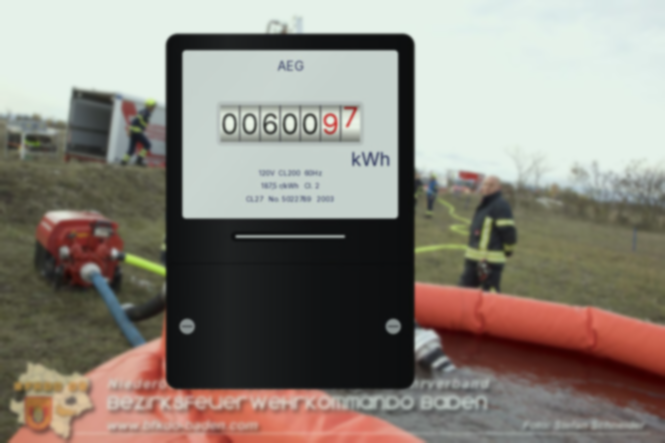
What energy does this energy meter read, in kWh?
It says 600.97 kWh
